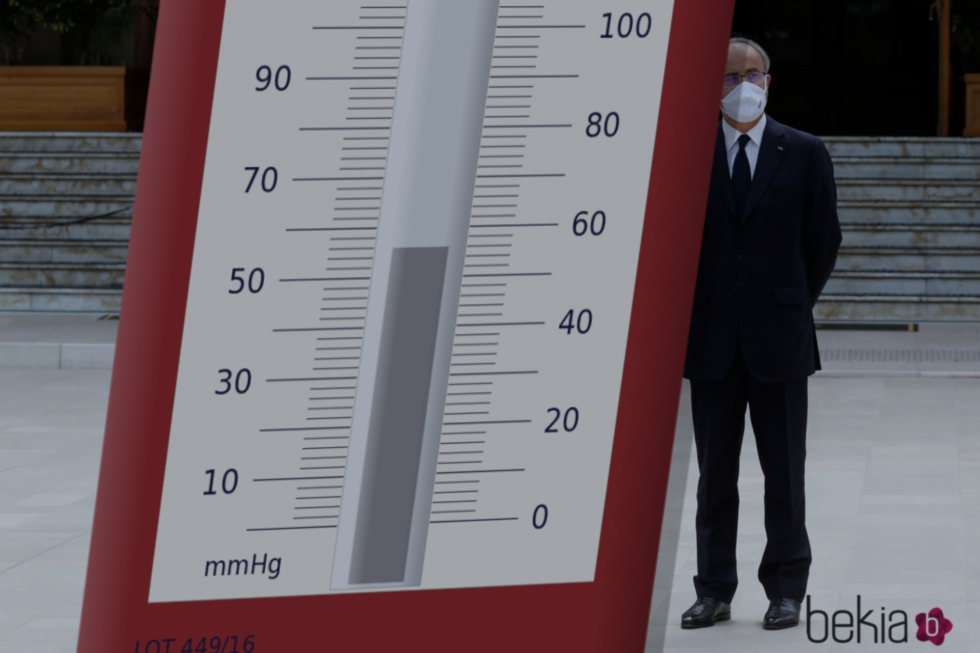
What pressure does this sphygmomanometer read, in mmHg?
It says 56 mmHg
